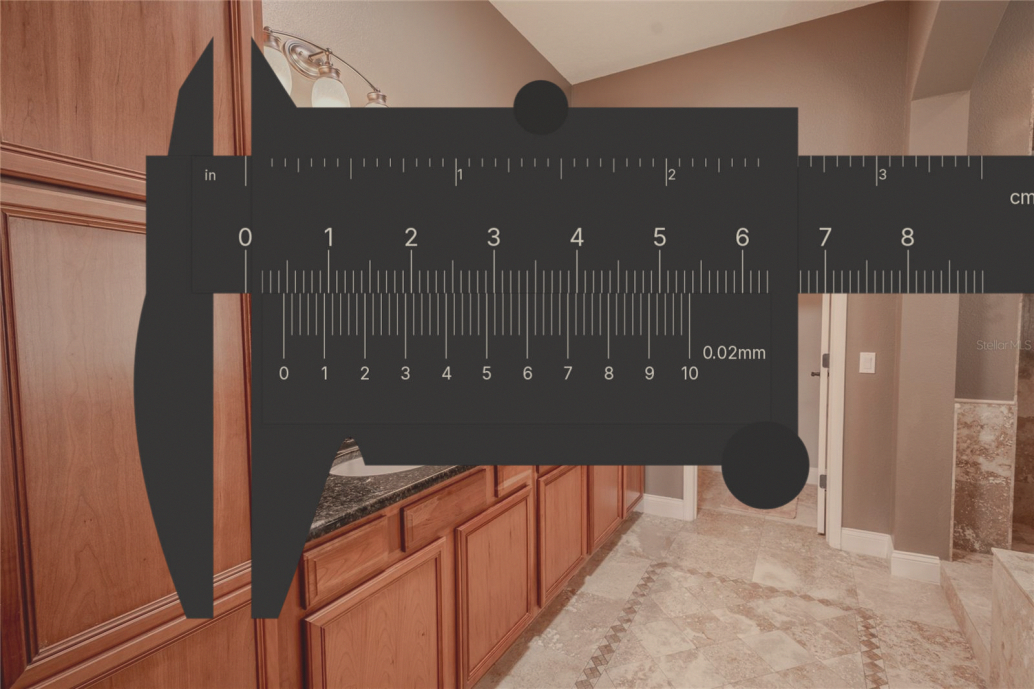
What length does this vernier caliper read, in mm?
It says 4.6 mm
